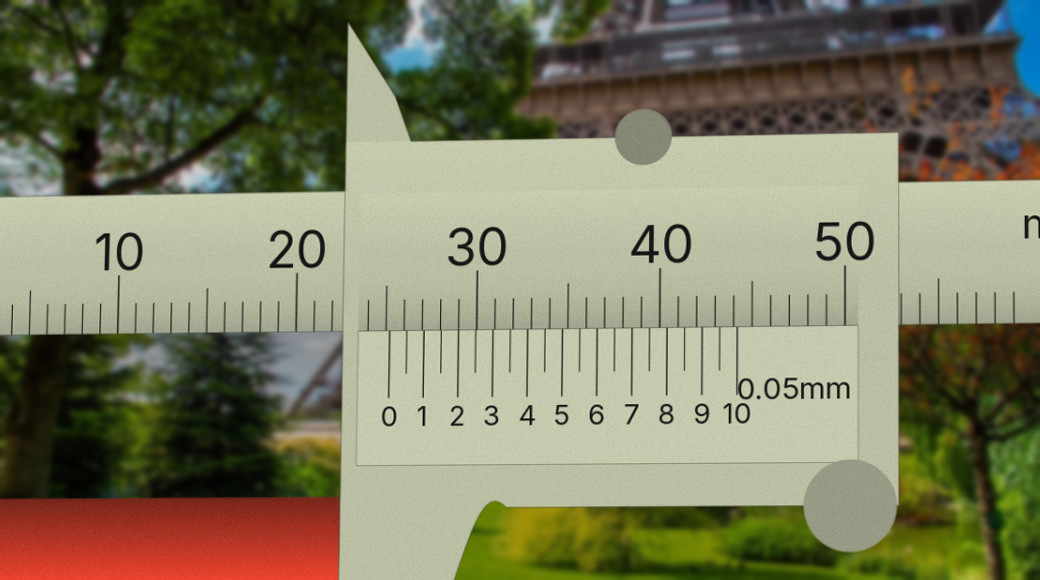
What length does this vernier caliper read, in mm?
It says 25.2 mm
